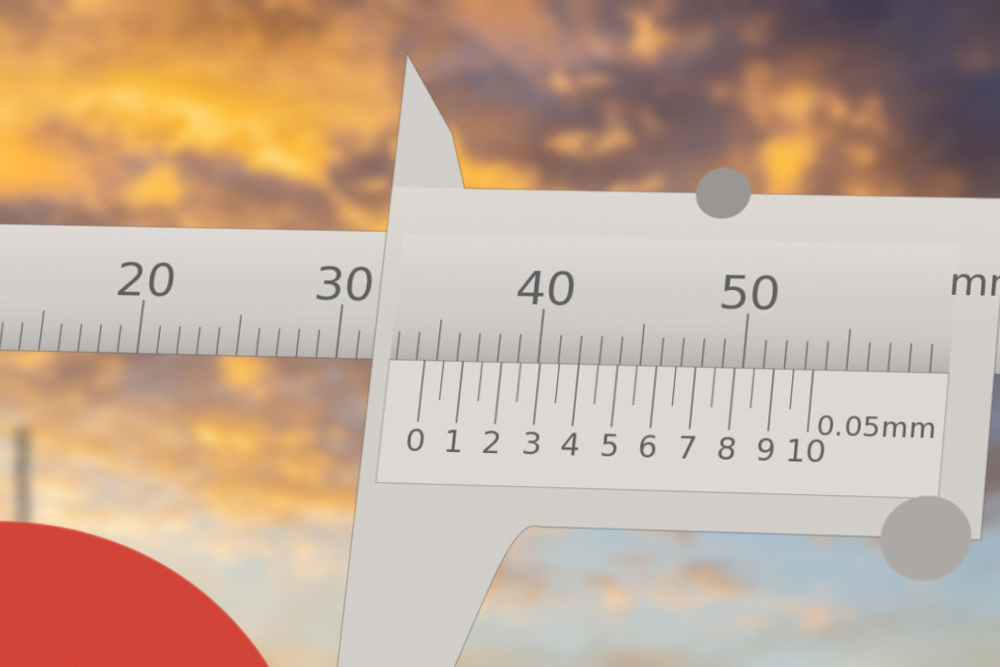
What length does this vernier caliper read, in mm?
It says 34.4 mm
